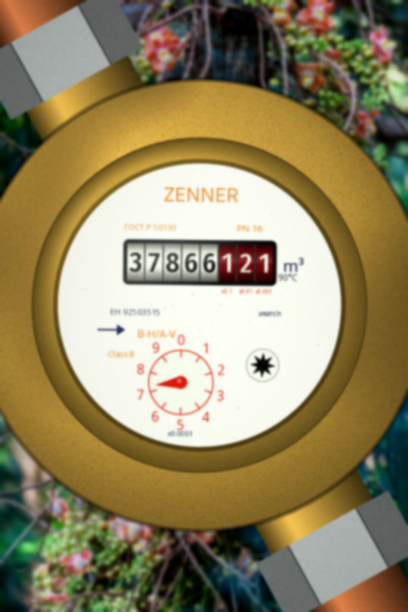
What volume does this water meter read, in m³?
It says 37866.1217 m³
